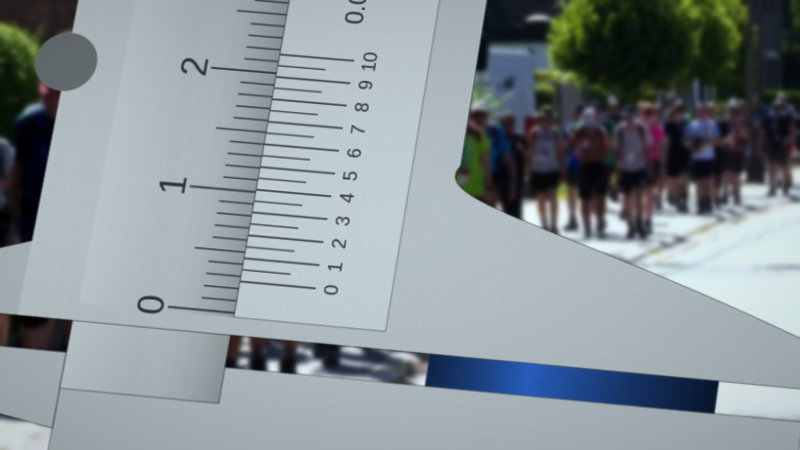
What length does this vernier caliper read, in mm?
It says 2.6 mm
